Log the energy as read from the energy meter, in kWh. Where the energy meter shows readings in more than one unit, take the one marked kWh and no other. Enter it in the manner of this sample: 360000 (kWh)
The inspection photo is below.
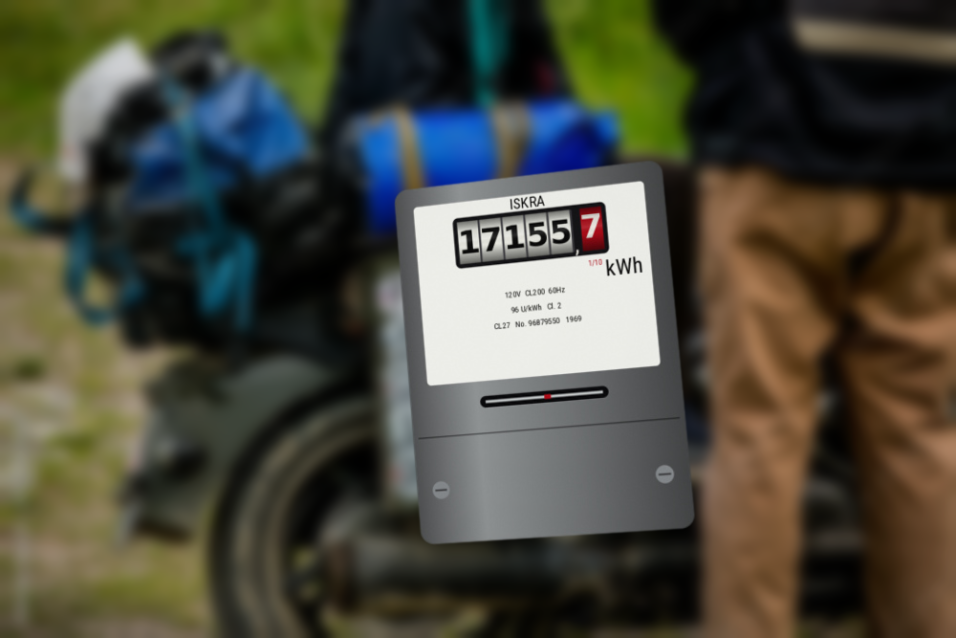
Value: 17155.7 (kWh)
